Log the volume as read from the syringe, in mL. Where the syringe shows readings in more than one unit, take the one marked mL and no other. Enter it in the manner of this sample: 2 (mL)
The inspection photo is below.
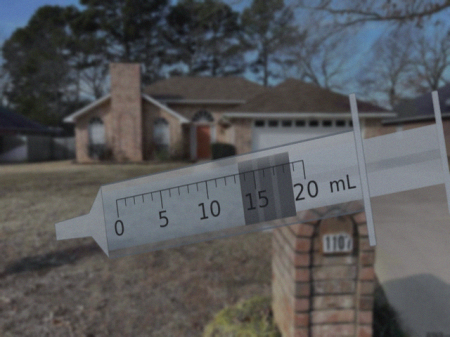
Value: 13.5 (mL)
